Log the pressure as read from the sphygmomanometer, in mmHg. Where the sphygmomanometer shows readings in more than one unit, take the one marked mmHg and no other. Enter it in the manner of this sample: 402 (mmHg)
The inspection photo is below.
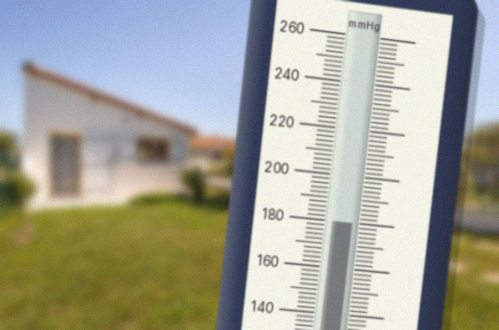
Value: 180 (mmHg)
